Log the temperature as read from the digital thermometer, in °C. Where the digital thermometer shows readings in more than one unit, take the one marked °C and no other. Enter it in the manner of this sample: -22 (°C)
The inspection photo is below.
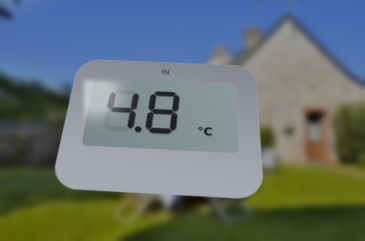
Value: 4.8 (°C)
